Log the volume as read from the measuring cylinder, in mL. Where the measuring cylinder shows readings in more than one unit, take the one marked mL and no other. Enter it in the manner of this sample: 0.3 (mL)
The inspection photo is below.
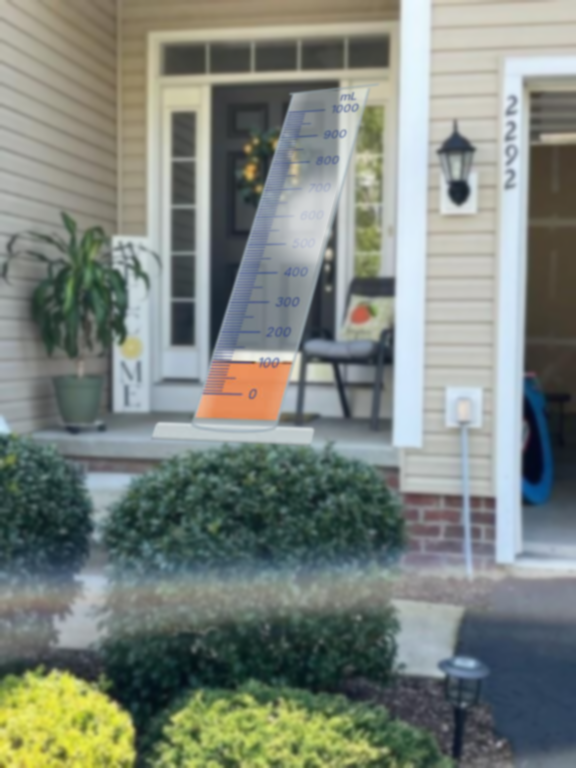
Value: 100 (mL)
